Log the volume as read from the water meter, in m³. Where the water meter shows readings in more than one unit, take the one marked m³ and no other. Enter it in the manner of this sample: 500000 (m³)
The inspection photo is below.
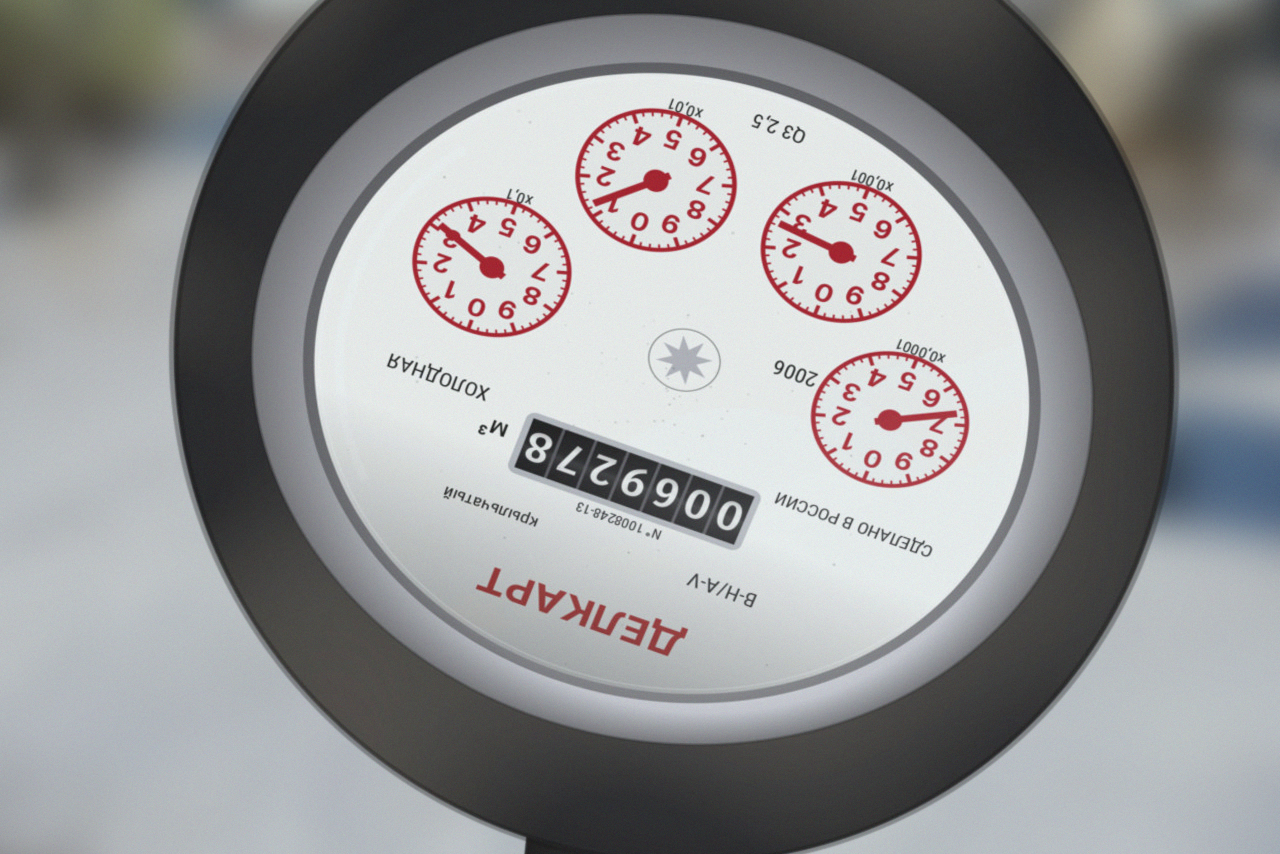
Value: 69278.3126 (m³)
